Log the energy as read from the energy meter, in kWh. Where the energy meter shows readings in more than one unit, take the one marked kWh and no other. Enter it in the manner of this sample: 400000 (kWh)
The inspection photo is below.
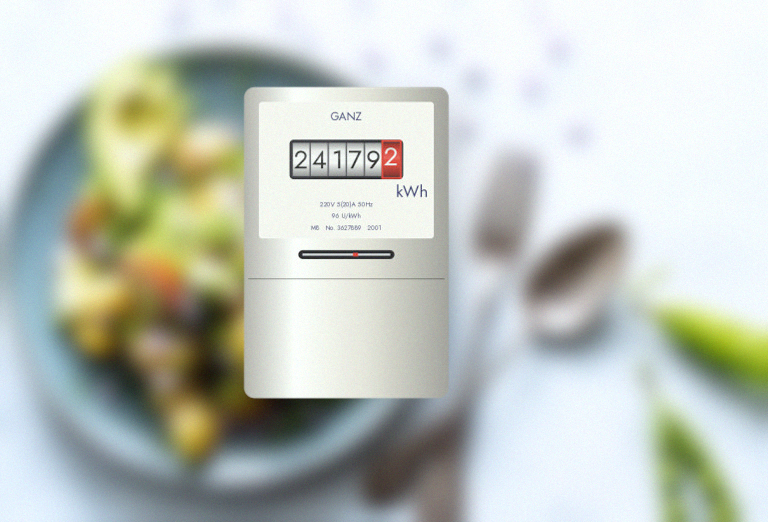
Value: 24179.2 (kWh)
